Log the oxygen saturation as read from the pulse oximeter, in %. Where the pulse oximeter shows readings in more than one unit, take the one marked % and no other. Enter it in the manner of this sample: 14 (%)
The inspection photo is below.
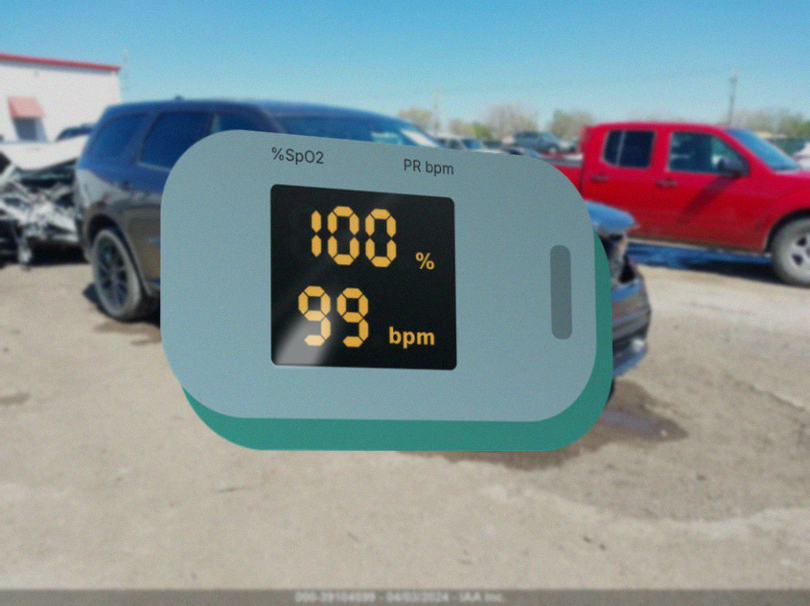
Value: 100 (%)
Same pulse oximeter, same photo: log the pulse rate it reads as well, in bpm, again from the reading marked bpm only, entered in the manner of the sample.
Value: 99 (bpm)
